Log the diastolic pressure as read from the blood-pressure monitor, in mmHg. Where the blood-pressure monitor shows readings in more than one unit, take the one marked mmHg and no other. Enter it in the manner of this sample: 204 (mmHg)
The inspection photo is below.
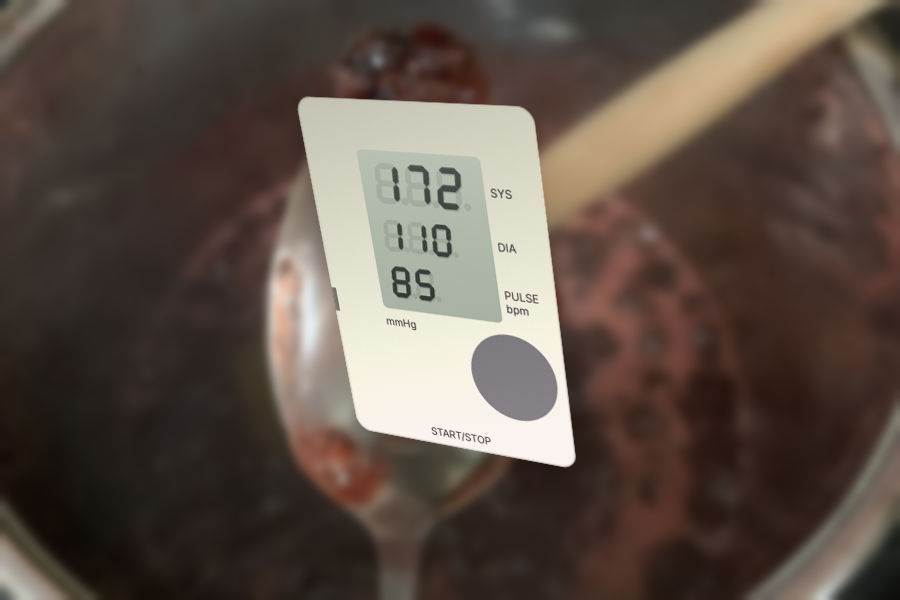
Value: 110 (mmHg)
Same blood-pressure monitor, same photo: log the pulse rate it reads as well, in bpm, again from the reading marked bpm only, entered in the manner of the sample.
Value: 85 (bpm)
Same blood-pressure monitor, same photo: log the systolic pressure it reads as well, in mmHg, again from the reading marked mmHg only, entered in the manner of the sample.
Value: 172 (mmHg)
